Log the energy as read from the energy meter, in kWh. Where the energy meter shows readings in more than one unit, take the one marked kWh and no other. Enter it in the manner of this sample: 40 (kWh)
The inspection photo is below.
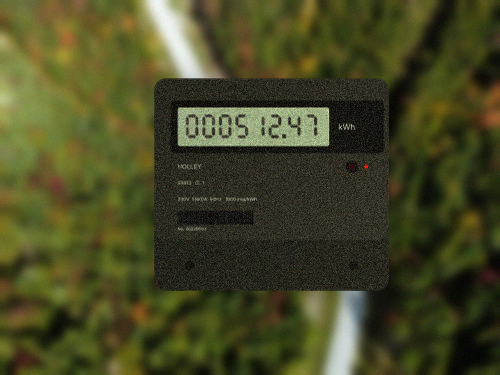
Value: 512.47 (kWh)
